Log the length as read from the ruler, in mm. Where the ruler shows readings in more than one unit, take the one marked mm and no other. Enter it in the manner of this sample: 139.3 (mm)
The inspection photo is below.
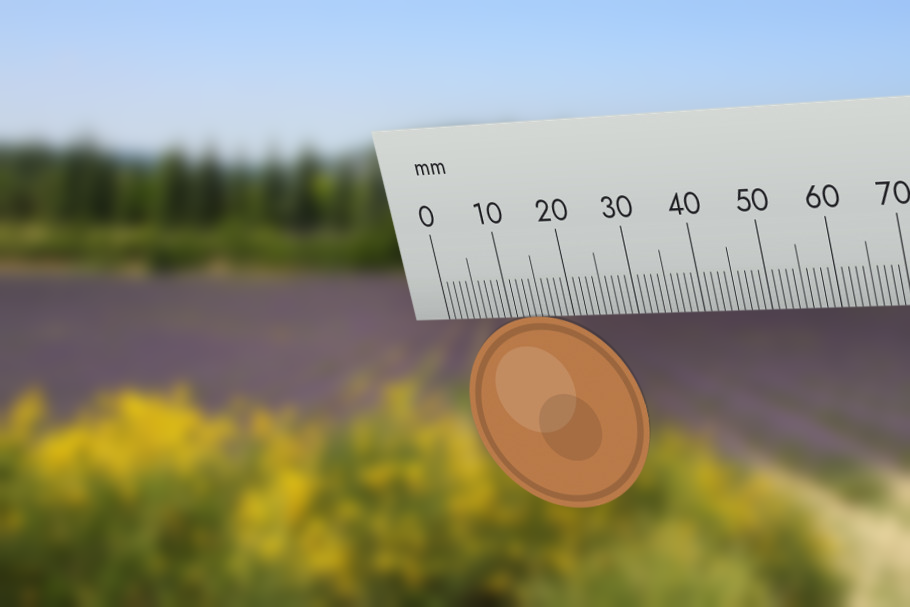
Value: 28 (mm)
